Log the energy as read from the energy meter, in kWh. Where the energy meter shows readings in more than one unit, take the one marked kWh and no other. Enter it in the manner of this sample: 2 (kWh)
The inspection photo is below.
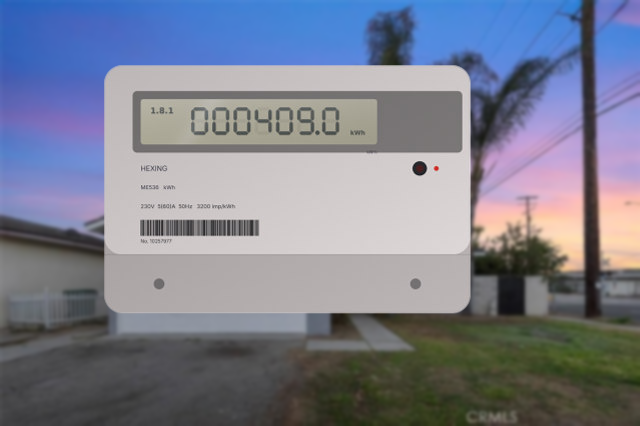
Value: 409.0 (kWh)
